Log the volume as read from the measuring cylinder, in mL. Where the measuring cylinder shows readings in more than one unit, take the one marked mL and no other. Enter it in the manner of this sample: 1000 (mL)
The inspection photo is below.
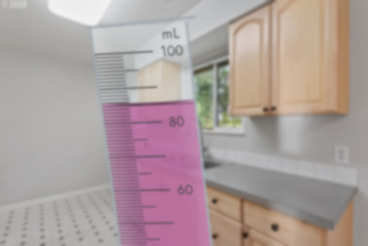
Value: 85 (mL)
